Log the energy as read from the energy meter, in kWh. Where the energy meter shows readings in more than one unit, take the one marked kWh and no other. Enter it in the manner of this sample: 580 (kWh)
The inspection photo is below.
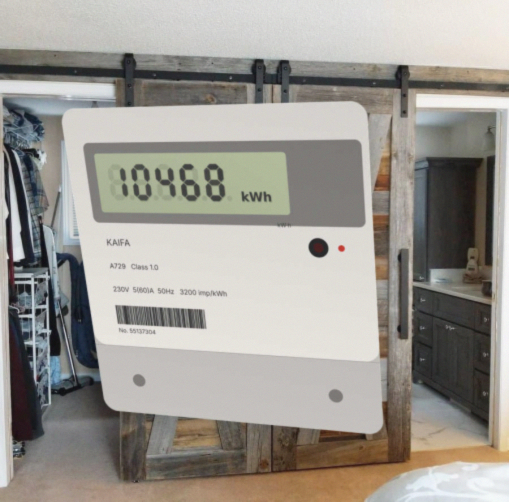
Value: 10468 (kWh)
